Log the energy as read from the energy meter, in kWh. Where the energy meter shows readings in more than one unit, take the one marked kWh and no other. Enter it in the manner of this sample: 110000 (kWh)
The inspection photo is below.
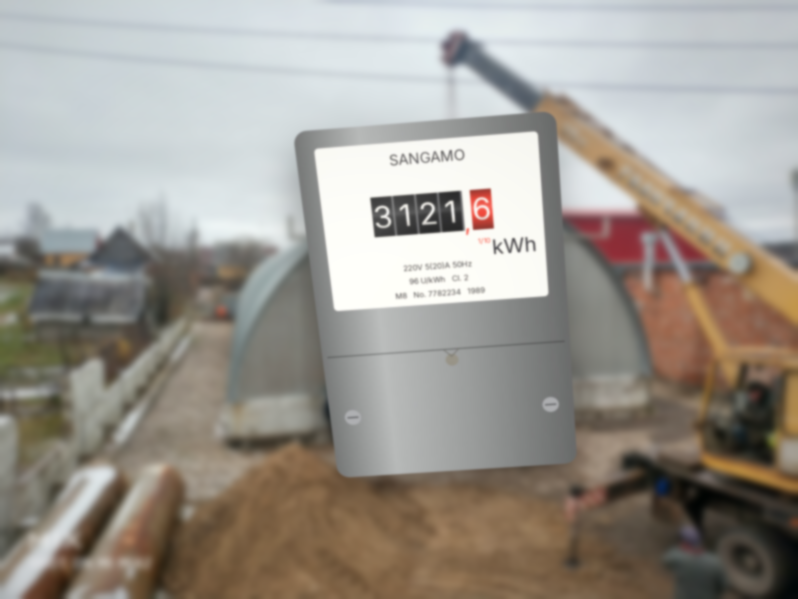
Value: 3121.6 (kWh)
